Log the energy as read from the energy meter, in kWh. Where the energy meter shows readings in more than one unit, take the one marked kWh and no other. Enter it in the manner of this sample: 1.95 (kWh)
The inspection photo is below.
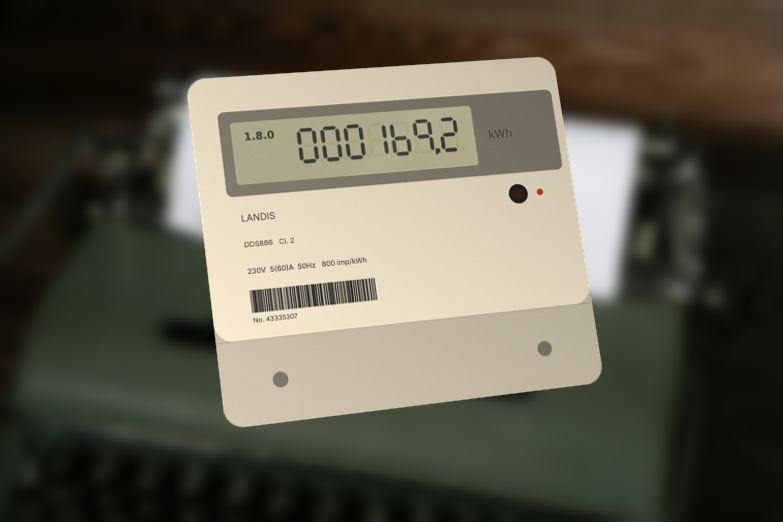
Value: 169.2 (kWh)
